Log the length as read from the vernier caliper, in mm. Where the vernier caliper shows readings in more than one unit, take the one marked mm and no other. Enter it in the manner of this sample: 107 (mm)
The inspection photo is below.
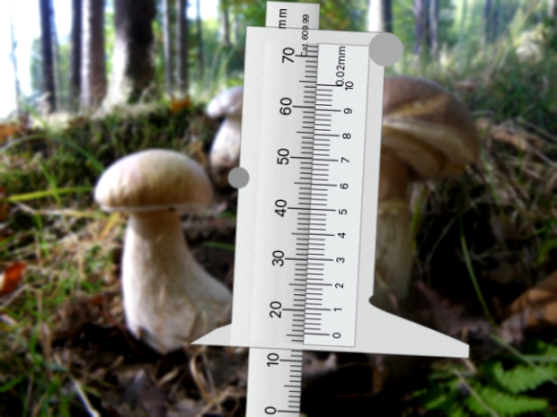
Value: 15.5 (mm)
